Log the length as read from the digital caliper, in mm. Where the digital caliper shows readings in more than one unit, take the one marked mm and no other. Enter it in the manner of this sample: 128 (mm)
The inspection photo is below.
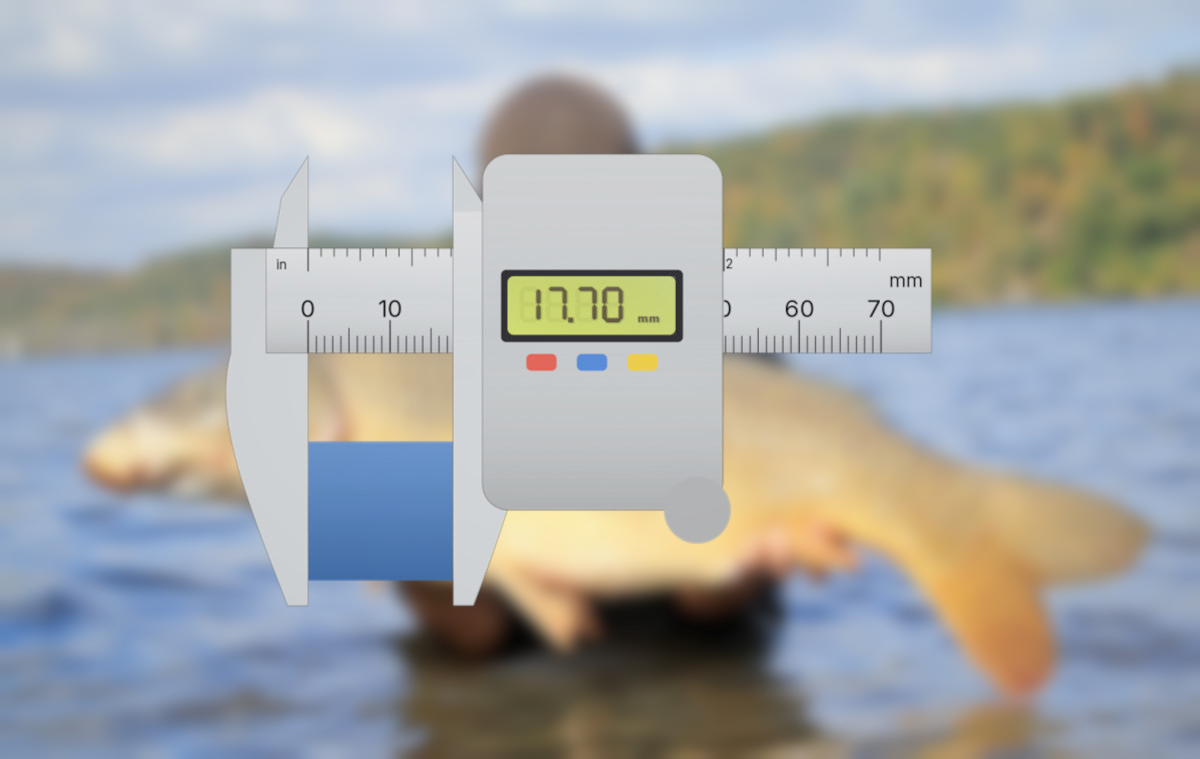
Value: 17.70 (mm)
